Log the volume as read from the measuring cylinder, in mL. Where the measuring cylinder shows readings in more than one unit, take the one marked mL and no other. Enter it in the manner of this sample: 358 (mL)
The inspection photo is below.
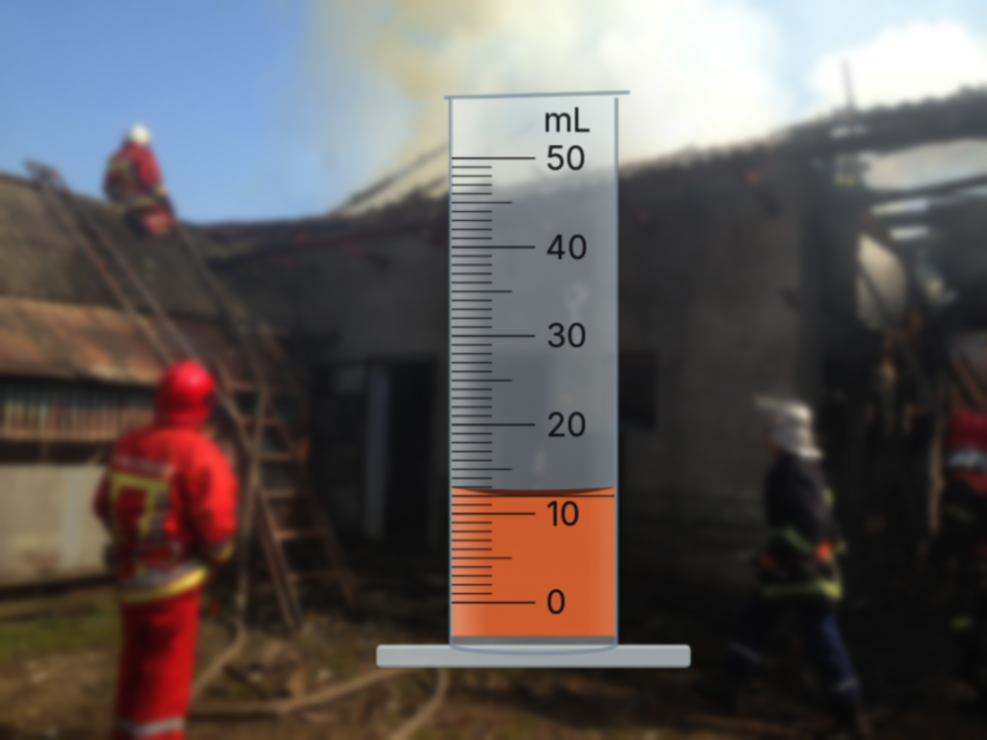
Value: 12 (mL)
